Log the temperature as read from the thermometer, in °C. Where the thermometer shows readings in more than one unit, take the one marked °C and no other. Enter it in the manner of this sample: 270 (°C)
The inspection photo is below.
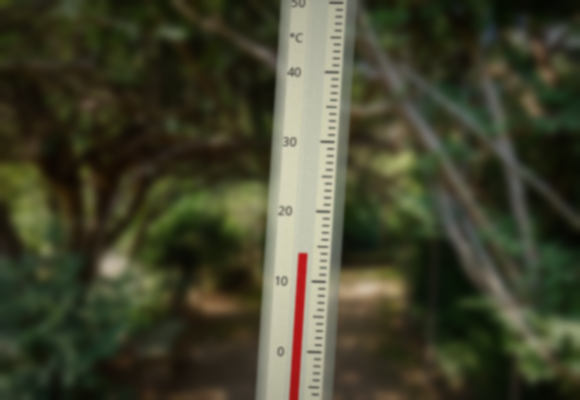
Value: 14 (°C)
